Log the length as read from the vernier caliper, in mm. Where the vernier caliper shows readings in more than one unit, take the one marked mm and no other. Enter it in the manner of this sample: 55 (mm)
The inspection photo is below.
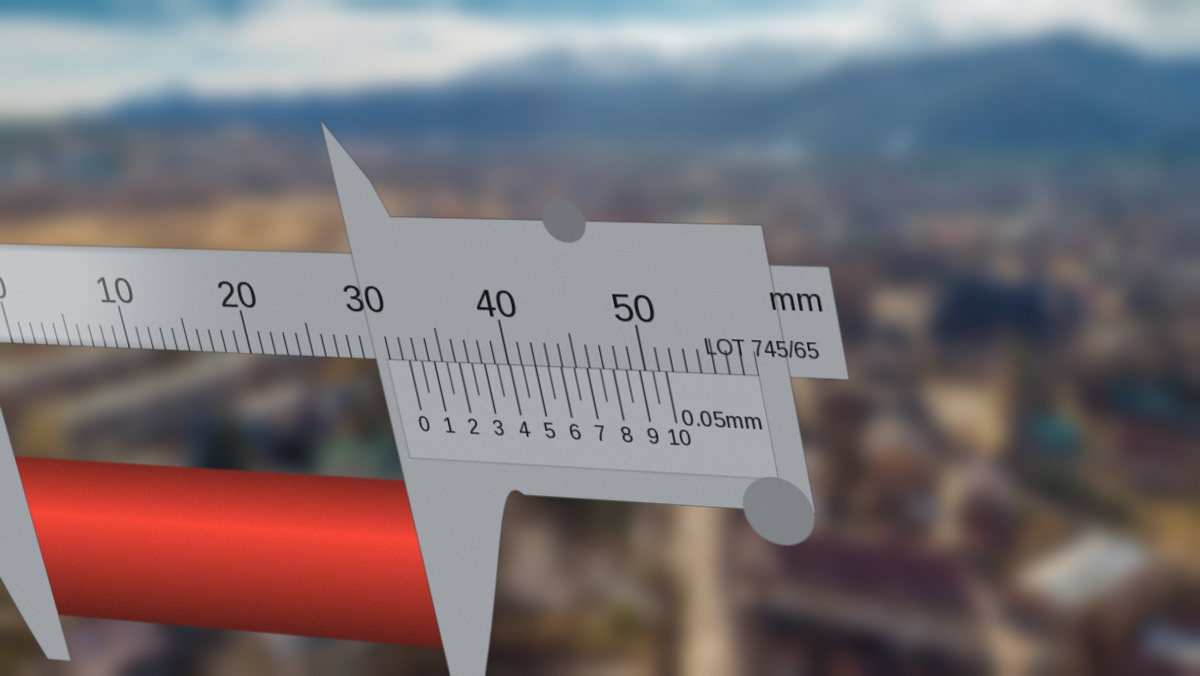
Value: 32.5 (mm)
